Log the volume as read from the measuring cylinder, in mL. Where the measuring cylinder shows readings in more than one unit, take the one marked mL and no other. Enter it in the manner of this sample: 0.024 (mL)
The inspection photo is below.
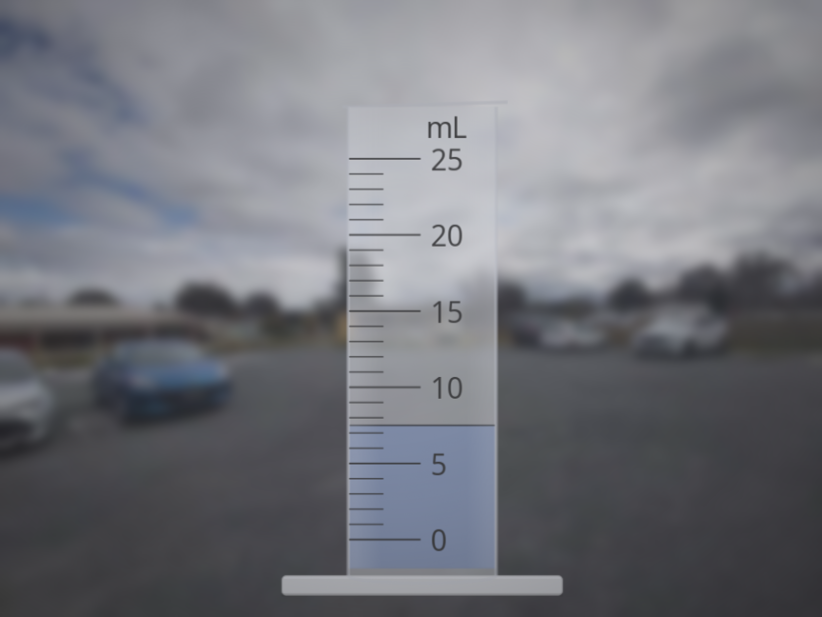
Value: 7.5 (mL)
